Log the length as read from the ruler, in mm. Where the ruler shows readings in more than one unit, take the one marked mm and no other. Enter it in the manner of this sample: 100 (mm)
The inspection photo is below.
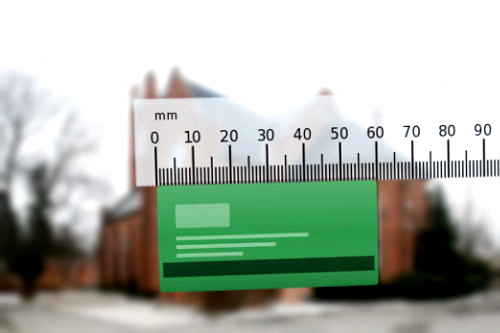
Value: 60 (mm)
